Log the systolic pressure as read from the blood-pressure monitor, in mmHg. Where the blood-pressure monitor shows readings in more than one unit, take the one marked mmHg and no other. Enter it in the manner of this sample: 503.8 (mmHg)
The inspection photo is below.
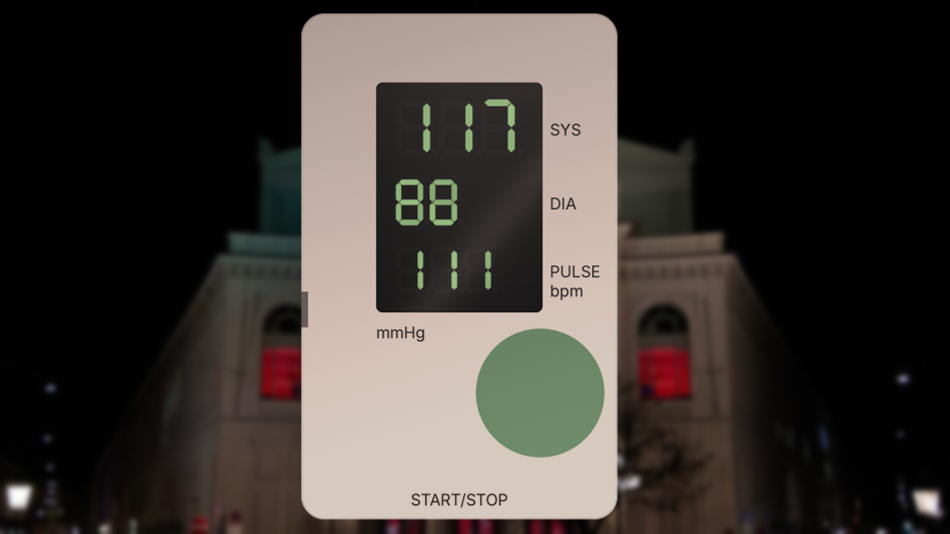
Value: 117 (mmHg)
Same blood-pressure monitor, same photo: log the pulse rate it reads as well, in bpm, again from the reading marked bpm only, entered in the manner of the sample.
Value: 111 (bpm)
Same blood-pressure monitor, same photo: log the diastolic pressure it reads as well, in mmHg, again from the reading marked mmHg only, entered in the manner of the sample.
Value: 88 (mmHg)
